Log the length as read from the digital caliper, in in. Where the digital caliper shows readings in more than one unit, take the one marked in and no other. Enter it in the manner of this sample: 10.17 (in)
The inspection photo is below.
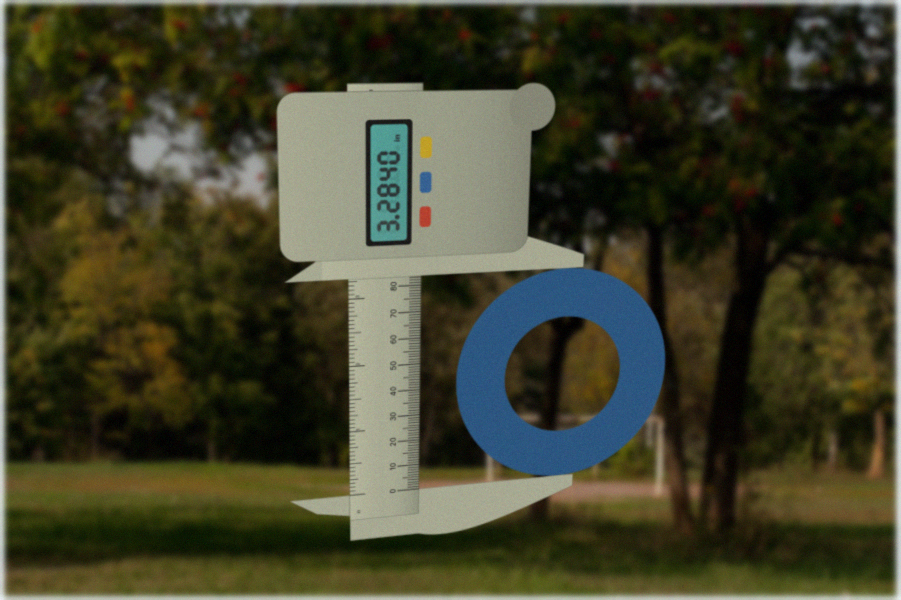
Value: 3.2840 (in)
